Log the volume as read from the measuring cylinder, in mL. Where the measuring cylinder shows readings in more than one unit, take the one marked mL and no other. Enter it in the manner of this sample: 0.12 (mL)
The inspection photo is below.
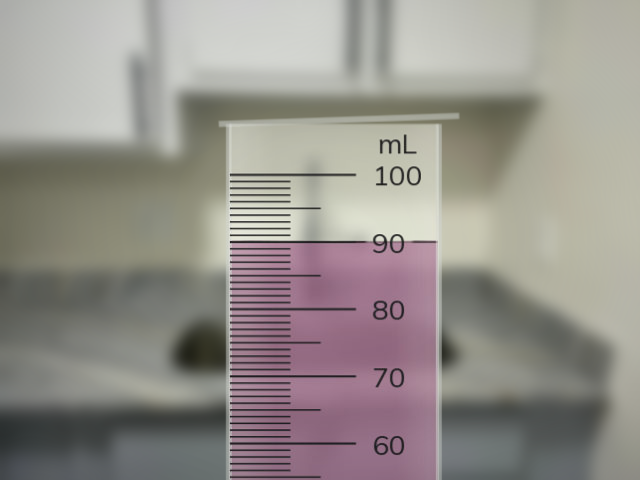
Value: 90 (mL)
